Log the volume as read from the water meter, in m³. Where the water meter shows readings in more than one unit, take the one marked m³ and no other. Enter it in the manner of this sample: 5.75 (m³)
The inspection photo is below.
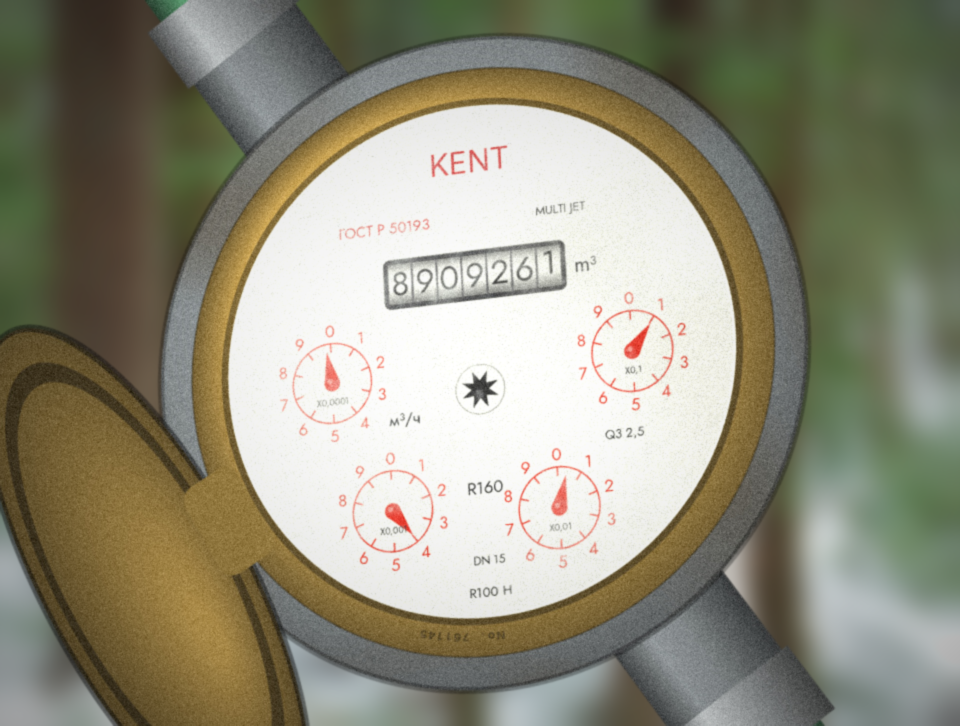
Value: 8909261.1039 (m³)
